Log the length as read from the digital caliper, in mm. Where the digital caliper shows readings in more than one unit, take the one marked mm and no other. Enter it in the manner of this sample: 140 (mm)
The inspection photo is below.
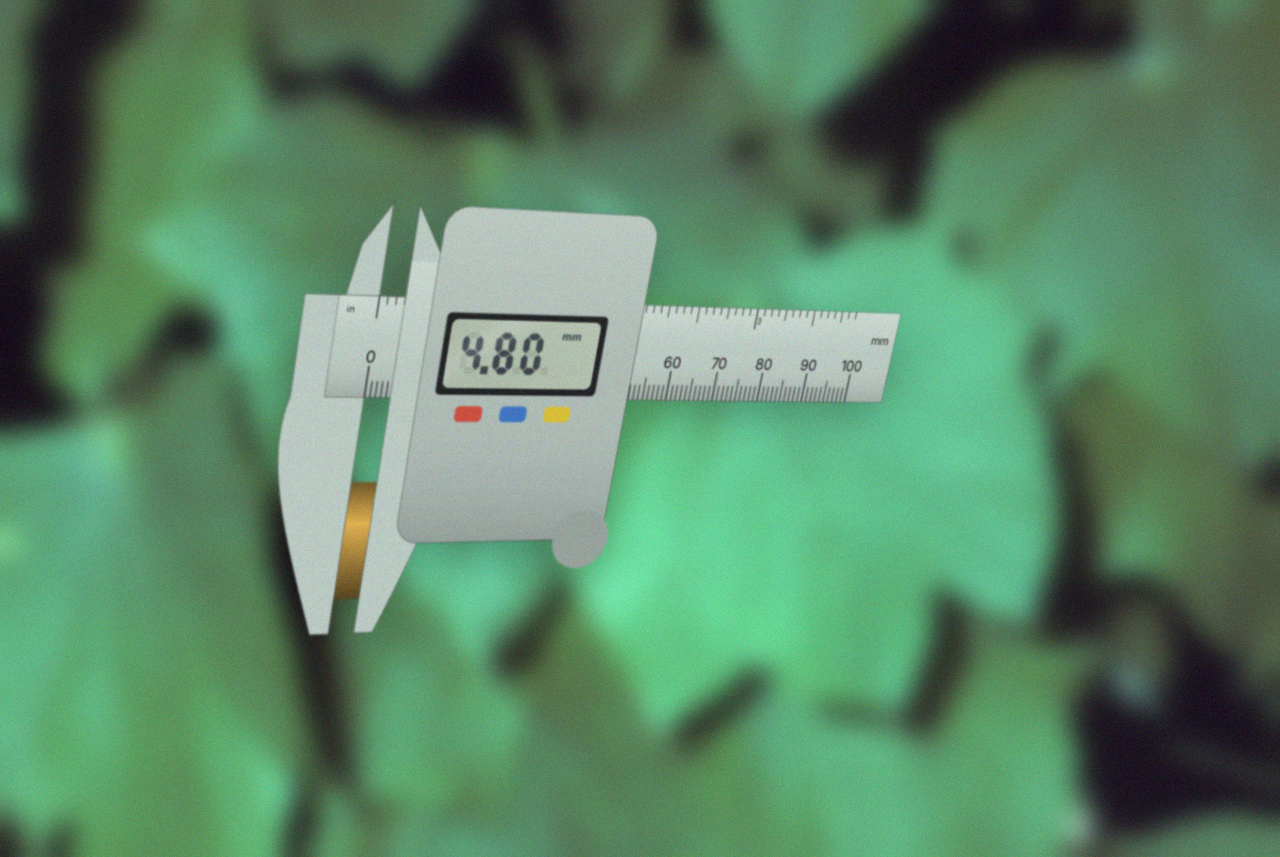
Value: 4.80 (mm)
